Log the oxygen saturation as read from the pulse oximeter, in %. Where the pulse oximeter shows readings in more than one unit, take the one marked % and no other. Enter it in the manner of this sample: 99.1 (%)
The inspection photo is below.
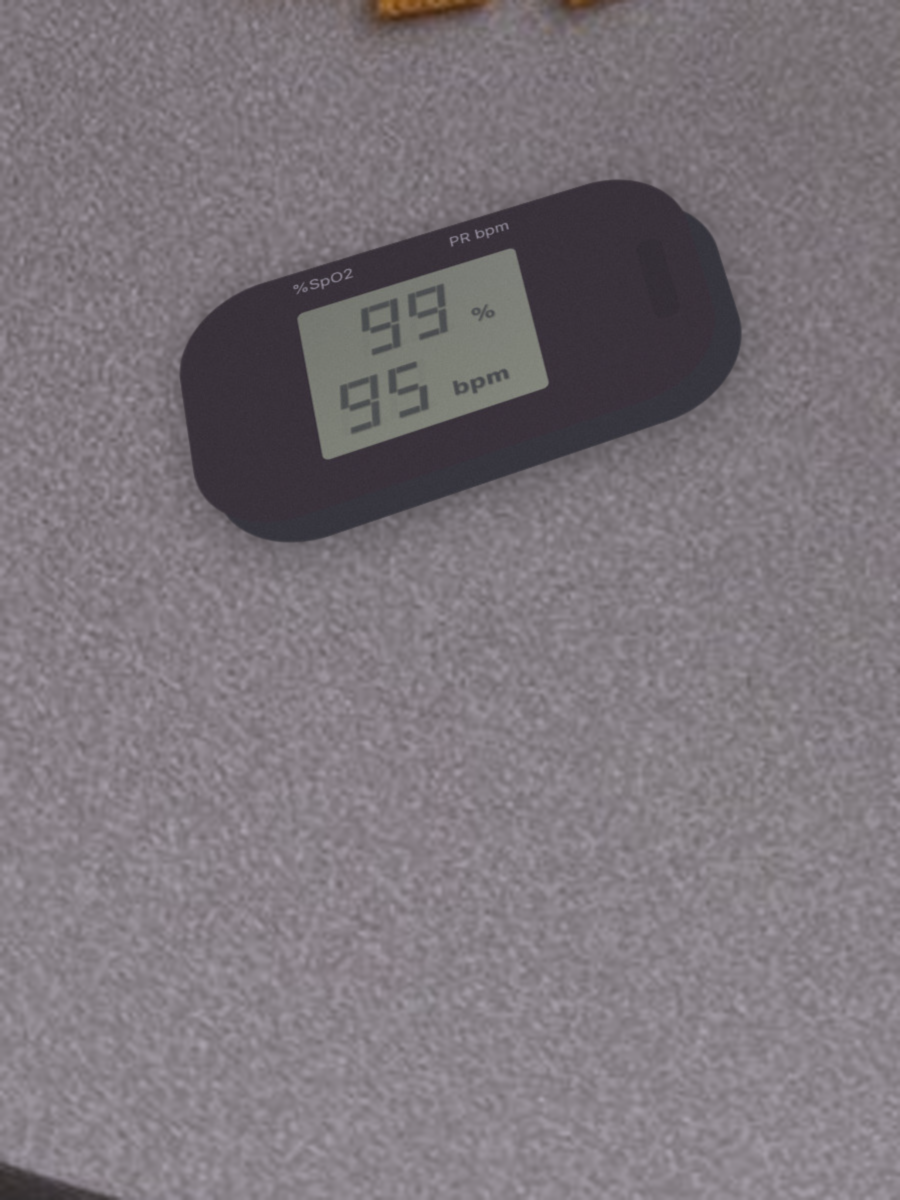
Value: 99 (%)
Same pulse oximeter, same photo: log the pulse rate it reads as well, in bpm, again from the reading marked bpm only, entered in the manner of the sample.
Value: 95 (bpm)
